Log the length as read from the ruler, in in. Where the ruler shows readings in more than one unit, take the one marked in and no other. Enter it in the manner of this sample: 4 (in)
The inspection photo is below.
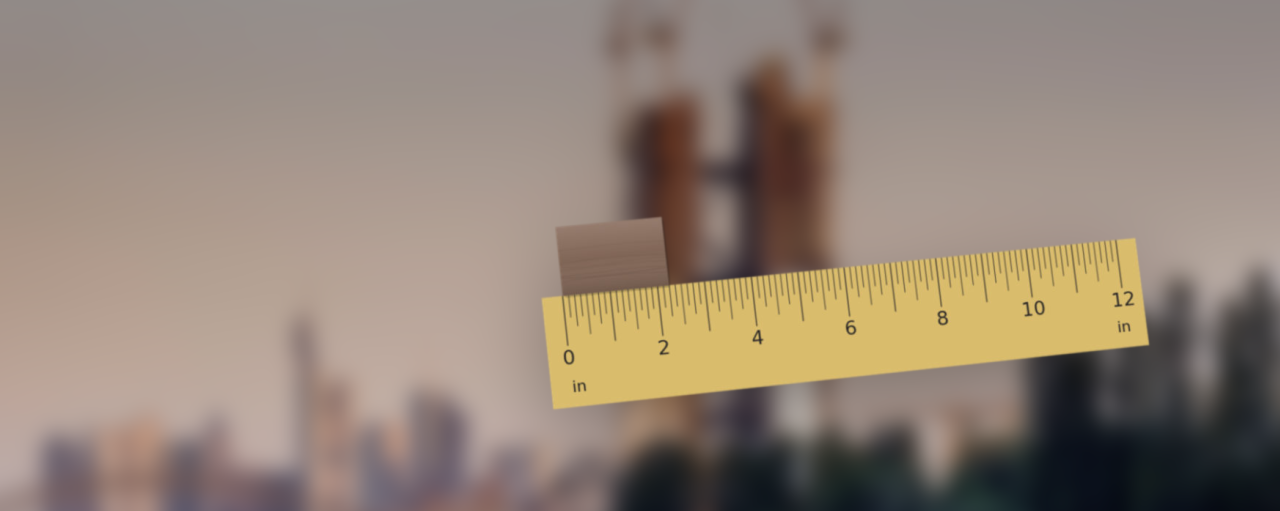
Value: 2.25 (in)
